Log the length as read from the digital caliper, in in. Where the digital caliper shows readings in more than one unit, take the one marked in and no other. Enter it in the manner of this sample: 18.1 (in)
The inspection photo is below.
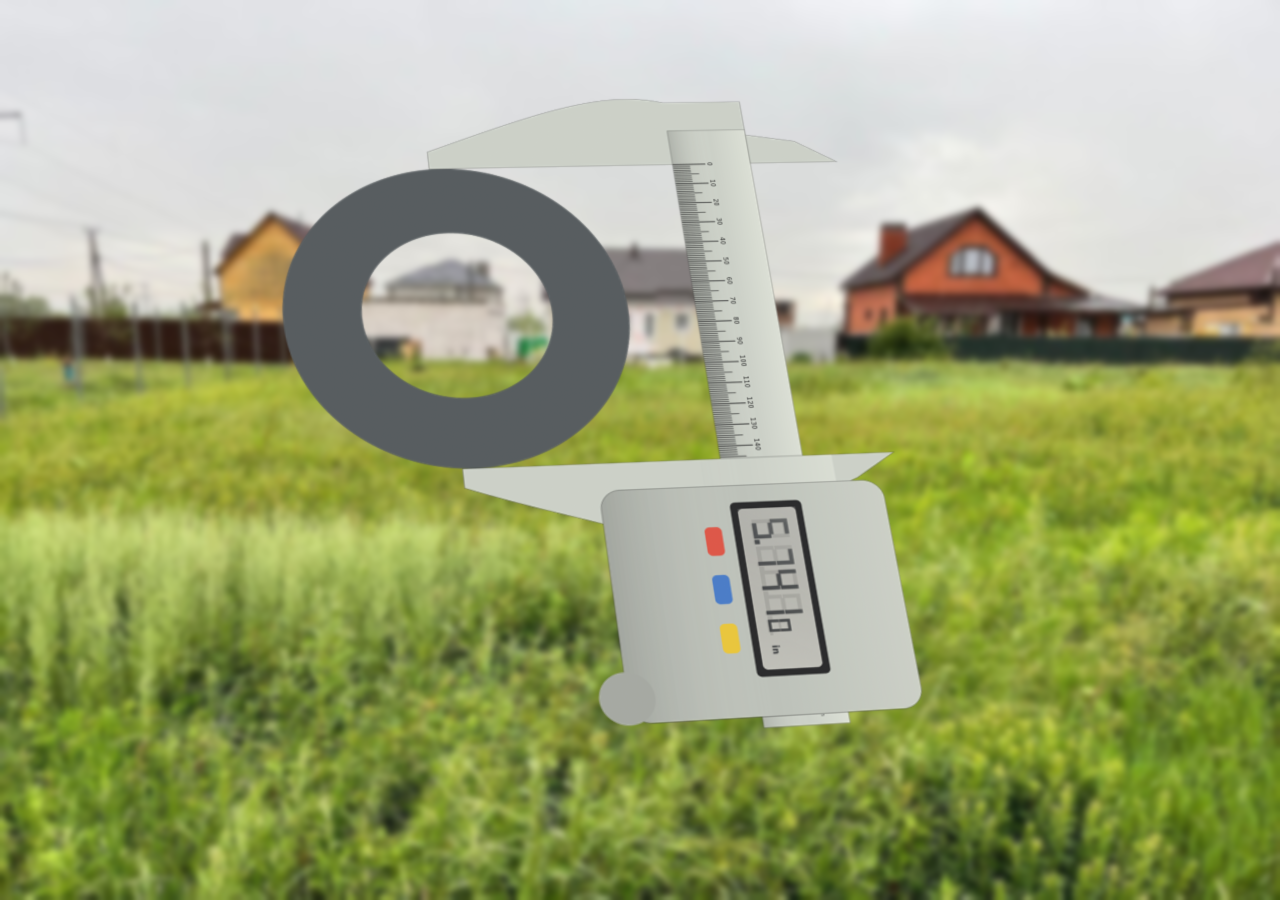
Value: 5.7410 (in)
